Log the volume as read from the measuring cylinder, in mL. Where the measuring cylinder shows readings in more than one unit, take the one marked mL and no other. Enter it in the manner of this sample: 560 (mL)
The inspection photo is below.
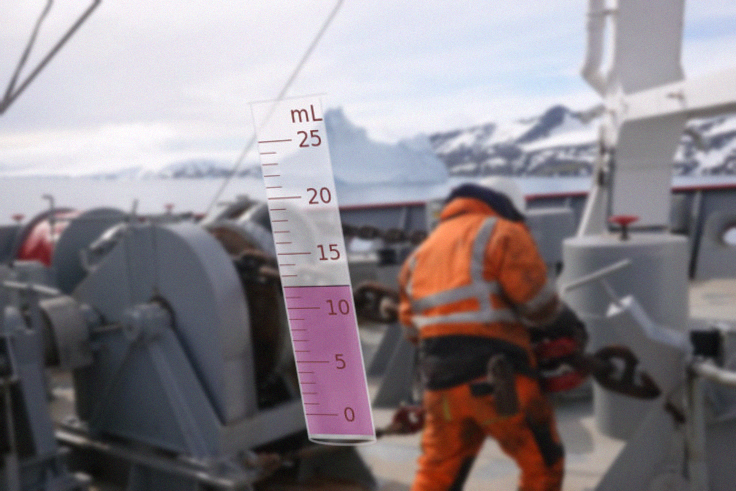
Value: 12 (mL)
